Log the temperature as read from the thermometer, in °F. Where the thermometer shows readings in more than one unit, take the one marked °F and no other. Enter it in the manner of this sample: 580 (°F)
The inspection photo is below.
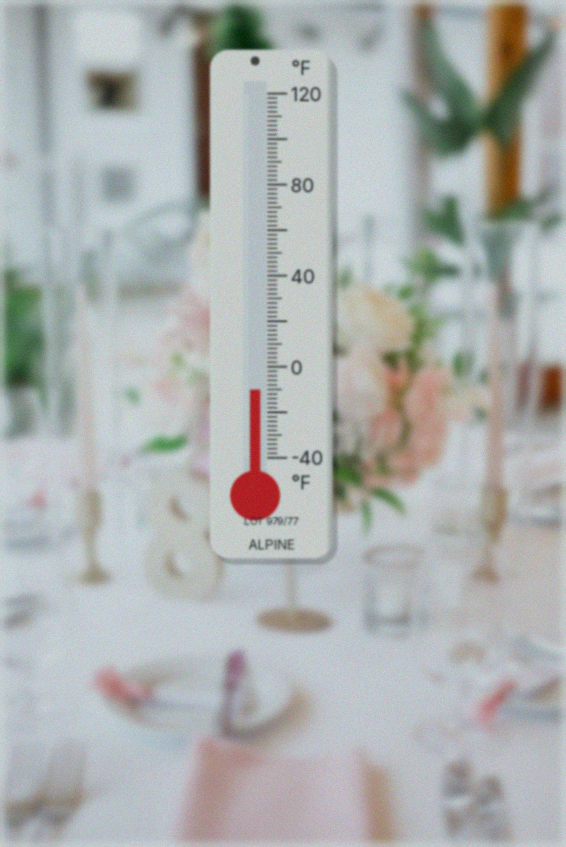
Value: -10 (°F)
